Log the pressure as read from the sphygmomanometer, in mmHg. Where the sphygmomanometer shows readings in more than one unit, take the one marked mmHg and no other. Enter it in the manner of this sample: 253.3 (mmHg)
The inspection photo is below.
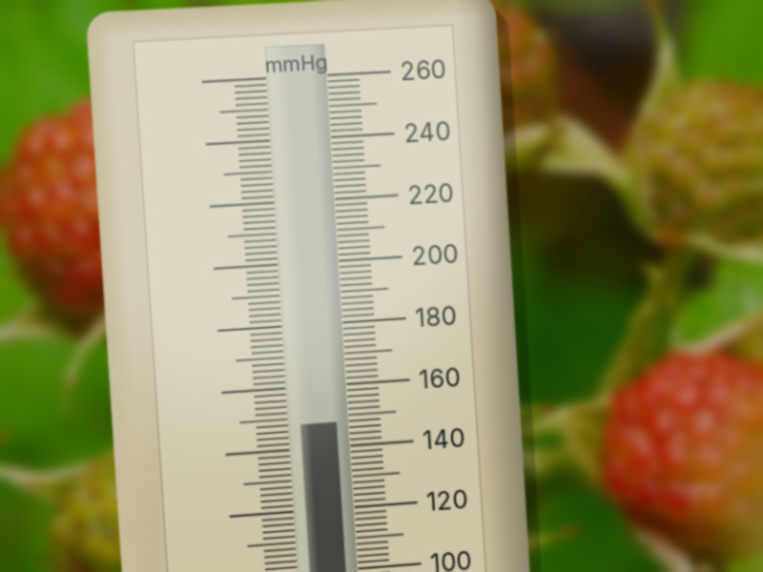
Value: 148 (mmHg)
